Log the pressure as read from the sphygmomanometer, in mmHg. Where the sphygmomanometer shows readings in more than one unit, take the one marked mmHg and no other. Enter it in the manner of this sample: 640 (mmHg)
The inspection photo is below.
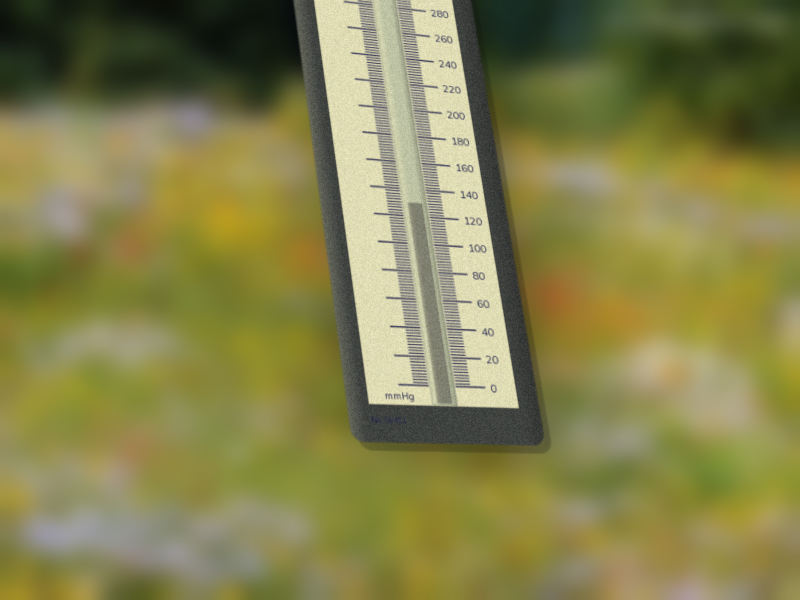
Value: 130 (mmHg)
